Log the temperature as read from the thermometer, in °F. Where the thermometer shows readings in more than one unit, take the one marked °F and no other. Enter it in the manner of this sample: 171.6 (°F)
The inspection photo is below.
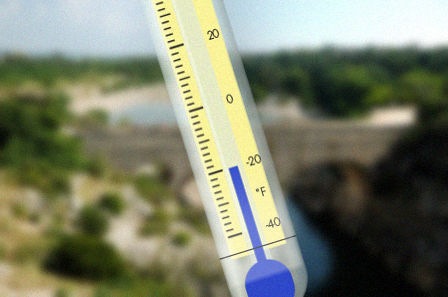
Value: -20 (°F)
